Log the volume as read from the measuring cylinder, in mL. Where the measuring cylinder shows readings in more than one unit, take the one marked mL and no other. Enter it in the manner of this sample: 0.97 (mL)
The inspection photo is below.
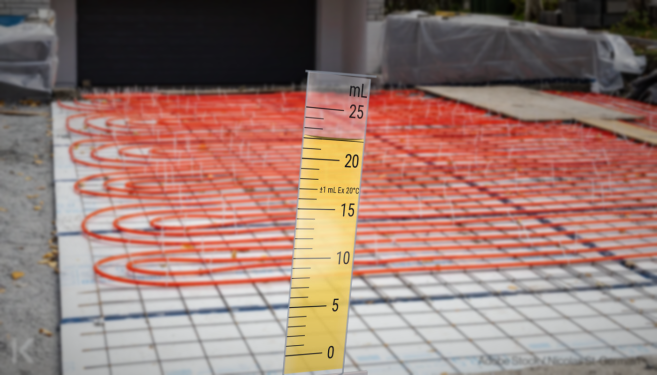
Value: 22 (mL)
